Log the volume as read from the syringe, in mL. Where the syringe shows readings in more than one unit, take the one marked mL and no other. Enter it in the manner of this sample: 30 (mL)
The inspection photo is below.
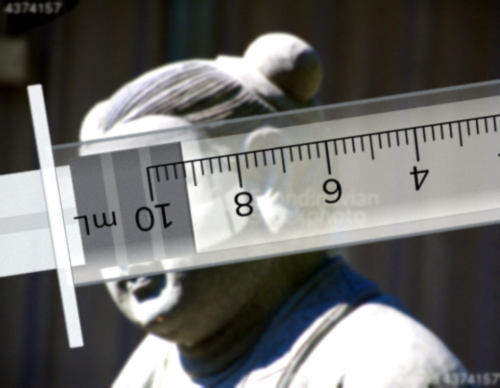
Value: 9.2 (mL)
